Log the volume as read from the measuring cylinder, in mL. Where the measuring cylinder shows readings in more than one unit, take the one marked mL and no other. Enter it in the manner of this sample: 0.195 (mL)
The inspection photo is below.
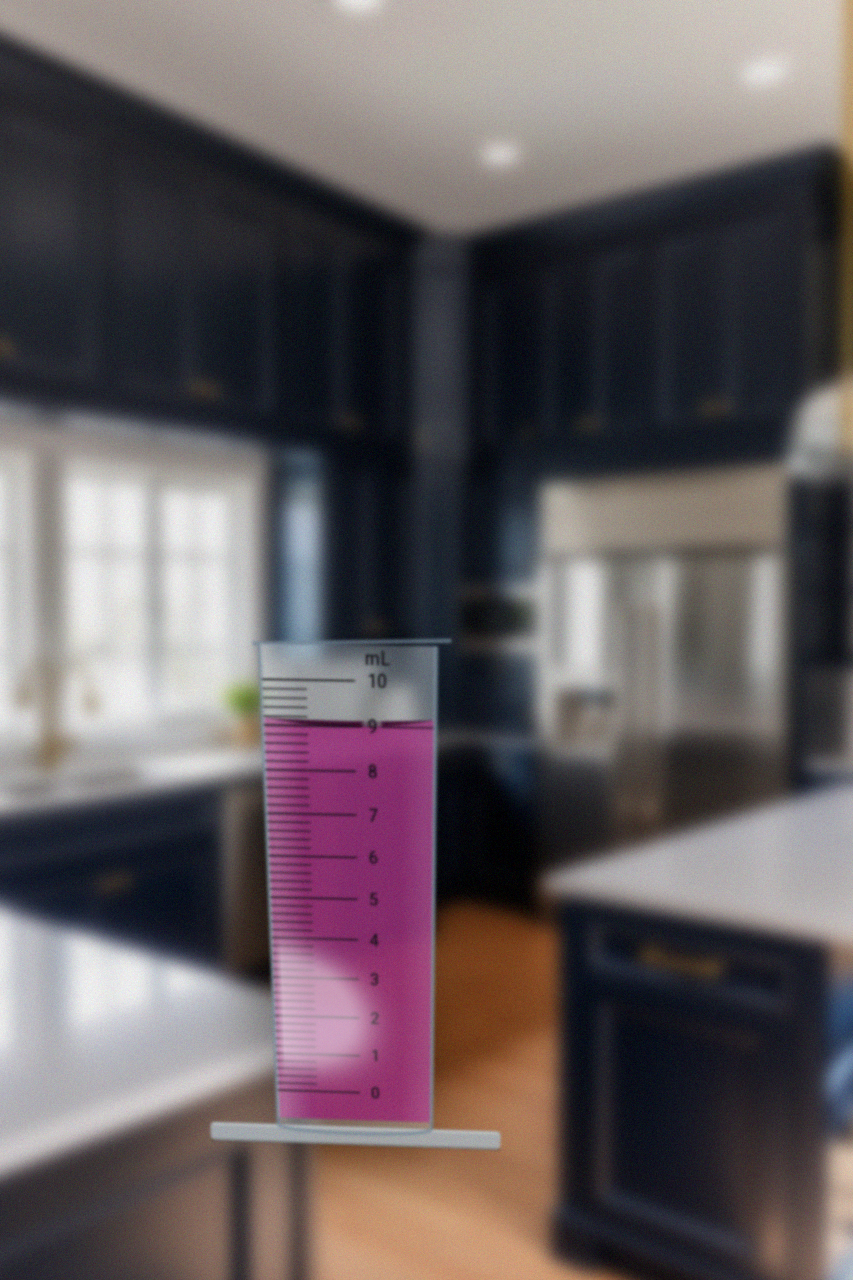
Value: 9 (mL)
